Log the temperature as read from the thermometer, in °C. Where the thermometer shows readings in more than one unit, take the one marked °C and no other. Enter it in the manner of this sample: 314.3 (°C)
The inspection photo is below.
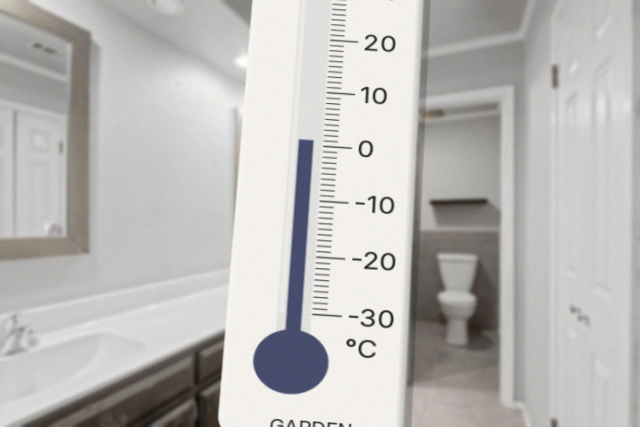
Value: 1 (°C)
